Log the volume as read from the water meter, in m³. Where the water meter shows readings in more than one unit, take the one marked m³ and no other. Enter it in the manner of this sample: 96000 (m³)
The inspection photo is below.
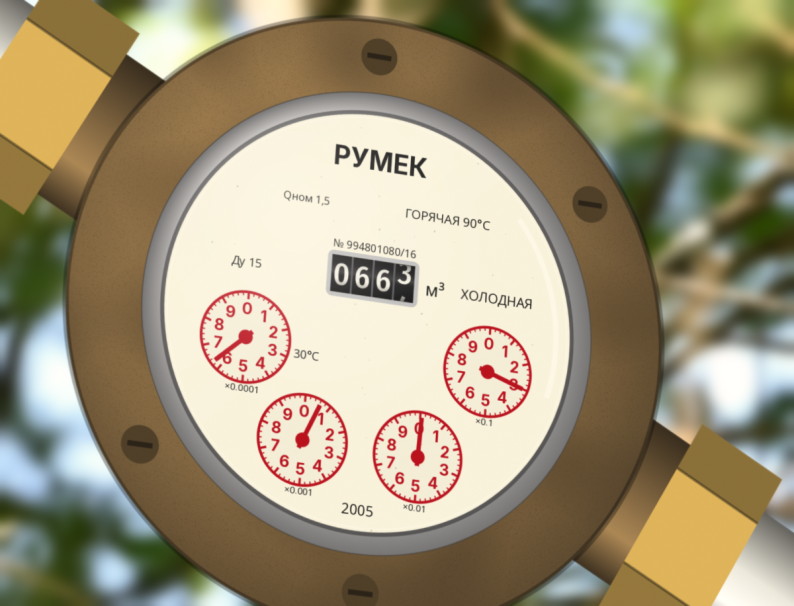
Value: 663.3006 (m³)
